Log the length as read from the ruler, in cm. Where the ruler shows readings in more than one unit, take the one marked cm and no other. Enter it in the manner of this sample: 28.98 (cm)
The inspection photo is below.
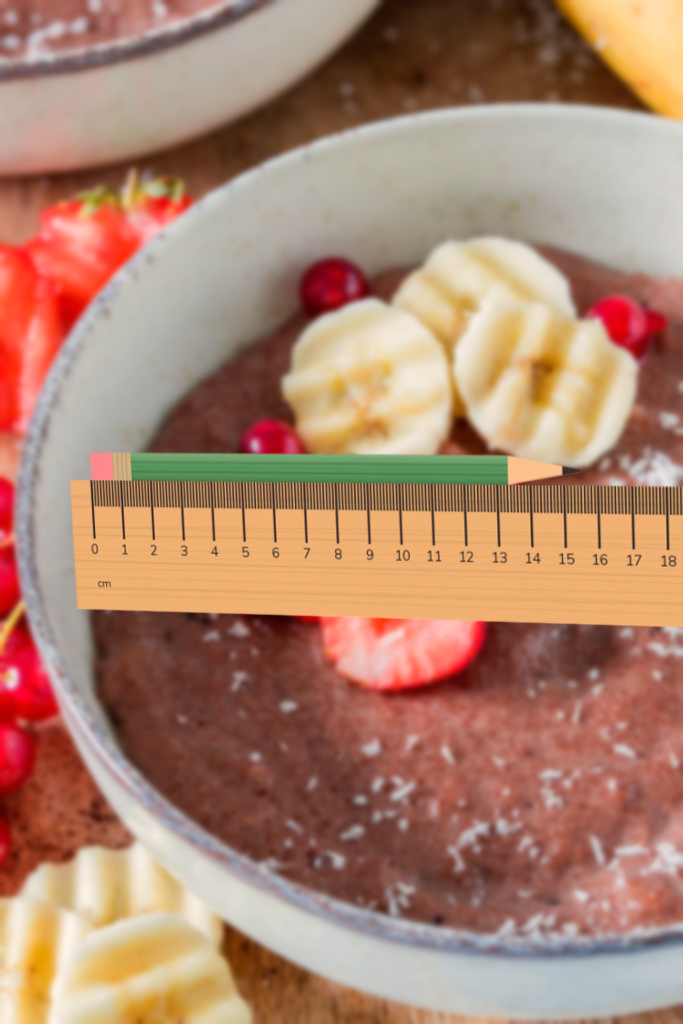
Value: 15.5 (cm)
